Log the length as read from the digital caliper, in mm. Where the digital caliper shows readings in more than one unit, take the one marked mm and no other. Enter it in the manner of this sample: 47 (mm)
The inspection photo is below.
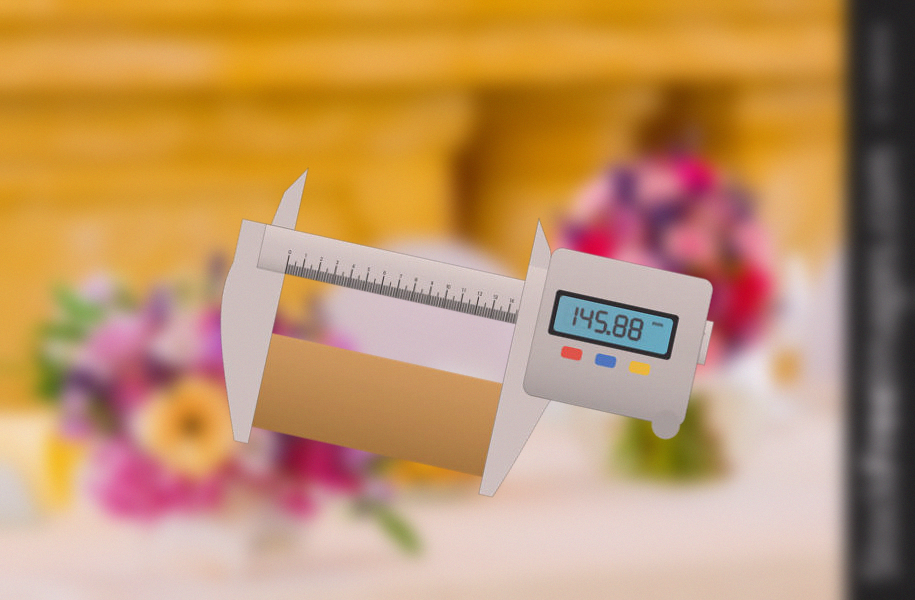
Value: 145.88 (mm)
